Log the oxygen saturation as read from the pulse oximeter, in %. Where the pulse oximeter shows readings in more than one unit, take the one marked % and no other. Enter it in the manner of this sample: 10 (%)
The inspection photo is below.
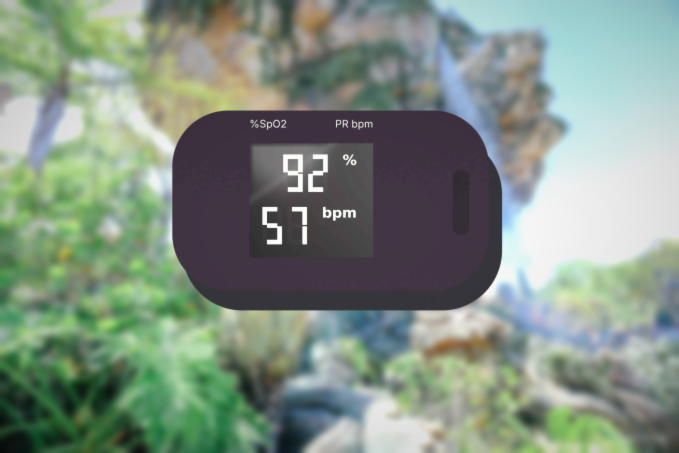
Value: 92 (%)
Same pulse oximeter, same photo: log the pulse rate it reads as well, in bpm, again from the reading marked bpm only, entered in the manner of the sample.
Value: 57 (bpm)
